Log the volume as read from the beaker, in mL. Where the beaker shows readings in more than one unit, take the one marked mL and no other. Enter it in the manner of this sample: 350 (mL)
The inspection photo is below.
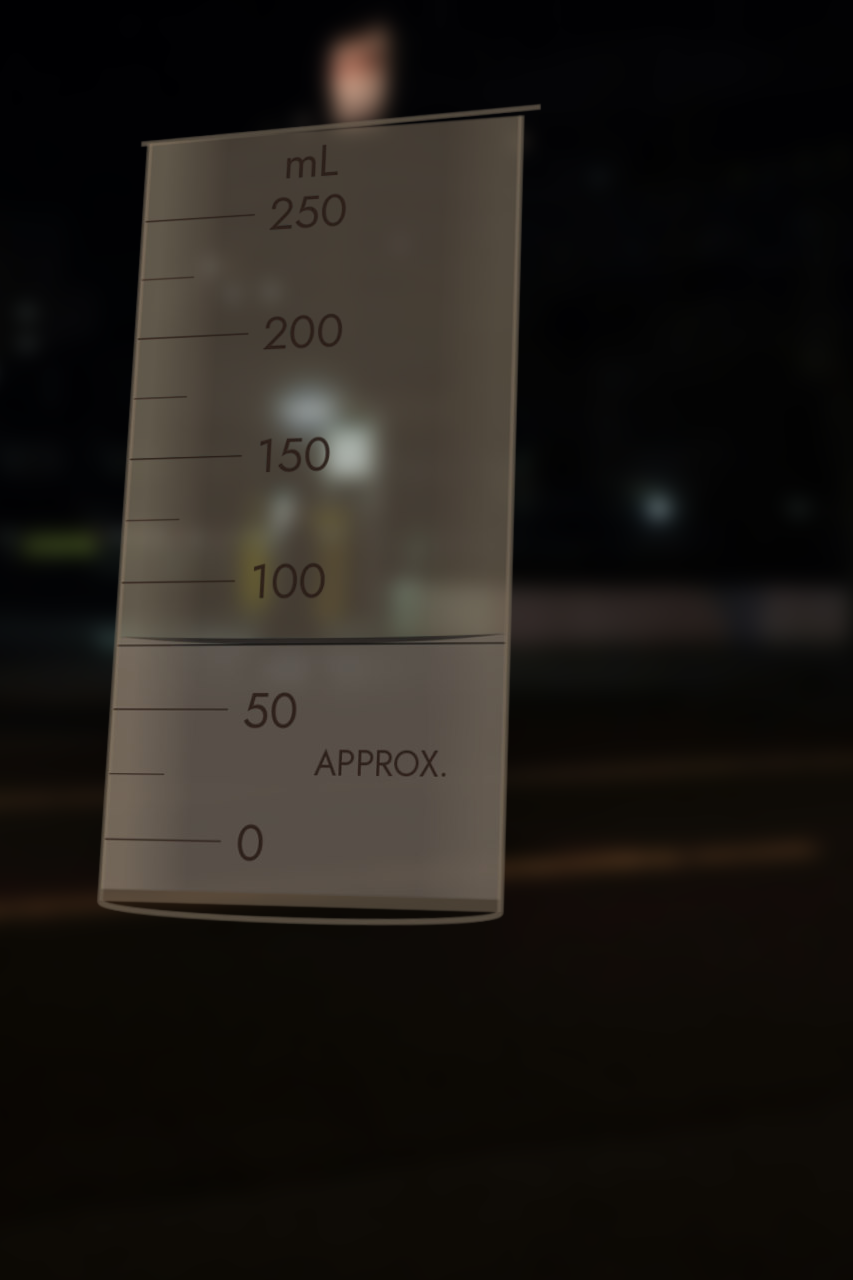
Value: 75 (mL)
